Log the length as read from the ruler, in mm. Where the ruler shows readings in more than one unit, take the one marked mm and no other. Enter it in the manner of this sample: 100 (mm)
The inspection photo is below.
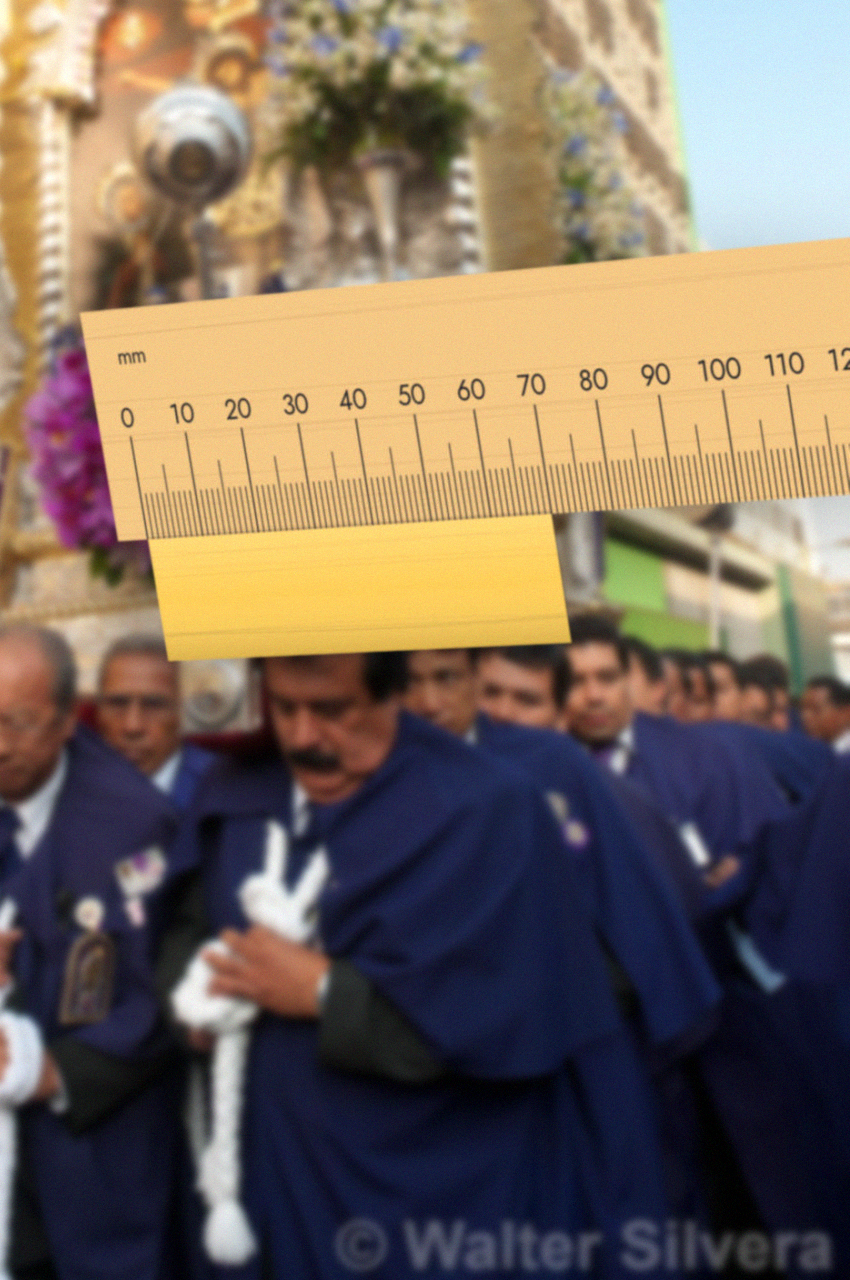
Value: 70 (mm)
